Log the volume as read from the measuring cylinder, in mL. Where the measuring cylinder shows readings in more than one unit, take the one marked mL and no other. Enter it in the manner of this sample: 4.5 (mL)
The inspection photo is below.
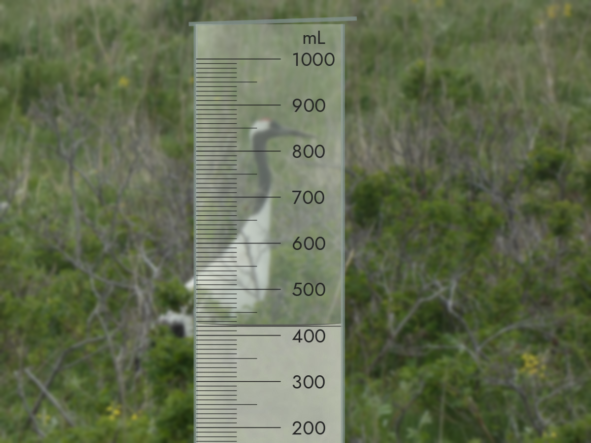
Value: 420 (mL)
